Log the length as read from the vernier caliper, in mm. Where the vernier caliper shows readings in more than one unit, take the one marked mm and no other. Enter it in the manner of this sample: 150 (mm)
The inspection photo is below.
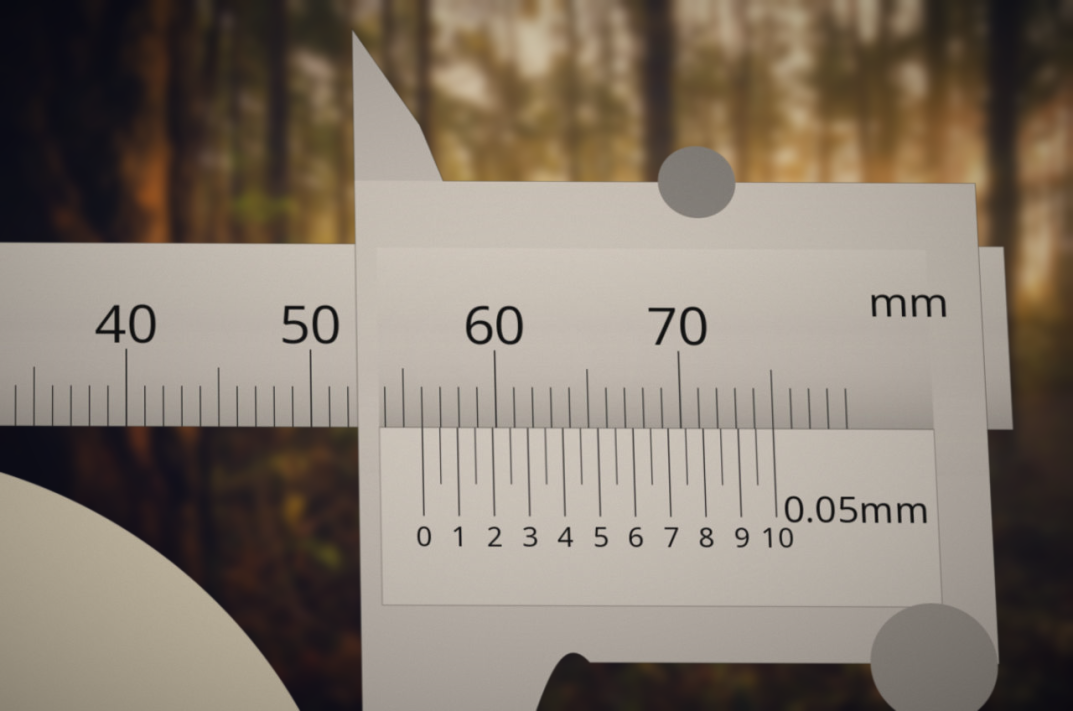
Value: 56.0 (mm)
